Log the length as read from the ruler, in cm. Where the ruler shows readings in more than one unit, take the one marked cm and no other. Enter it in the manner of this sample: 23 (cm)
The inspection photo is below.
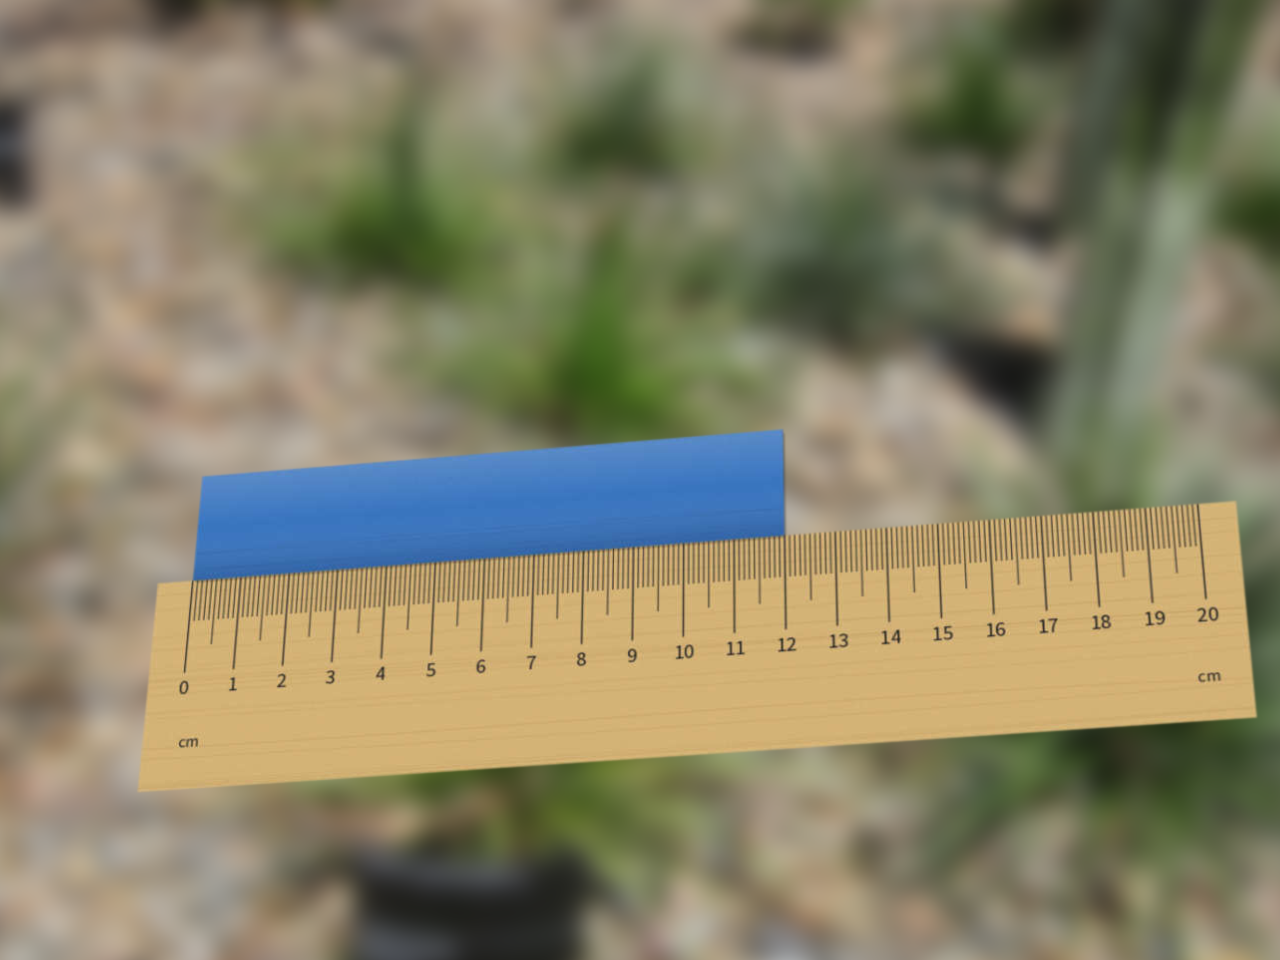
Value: 12 (cm)
